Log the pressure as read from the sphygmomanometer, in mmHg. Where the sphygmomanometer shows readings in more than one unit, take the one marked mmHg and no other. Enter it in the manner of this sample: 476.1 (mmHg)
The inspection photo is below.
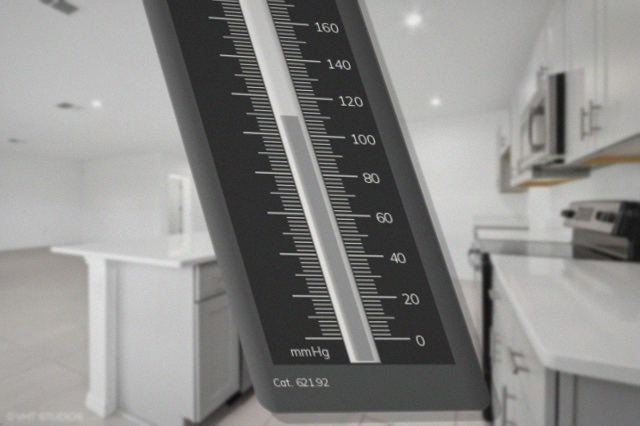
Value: 110 (mmHg)
